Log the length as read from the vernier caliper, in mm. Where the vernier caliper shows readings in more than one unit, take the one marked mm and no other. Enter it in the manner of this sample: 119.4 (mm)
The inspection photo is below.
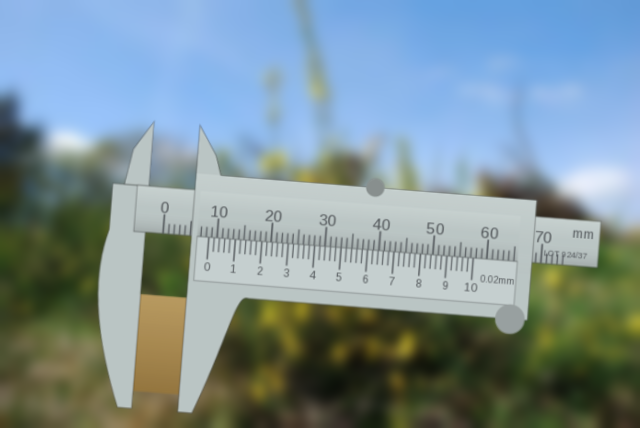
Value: 8.5 (mm)
